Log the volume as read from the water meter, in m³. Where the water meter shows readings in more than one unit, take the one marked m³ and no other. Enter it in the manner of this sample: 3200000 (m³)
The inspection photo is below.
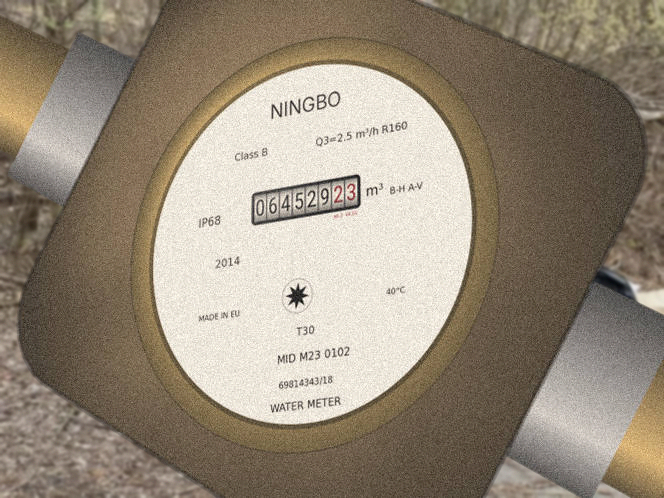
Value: 64529.23 (m³)
